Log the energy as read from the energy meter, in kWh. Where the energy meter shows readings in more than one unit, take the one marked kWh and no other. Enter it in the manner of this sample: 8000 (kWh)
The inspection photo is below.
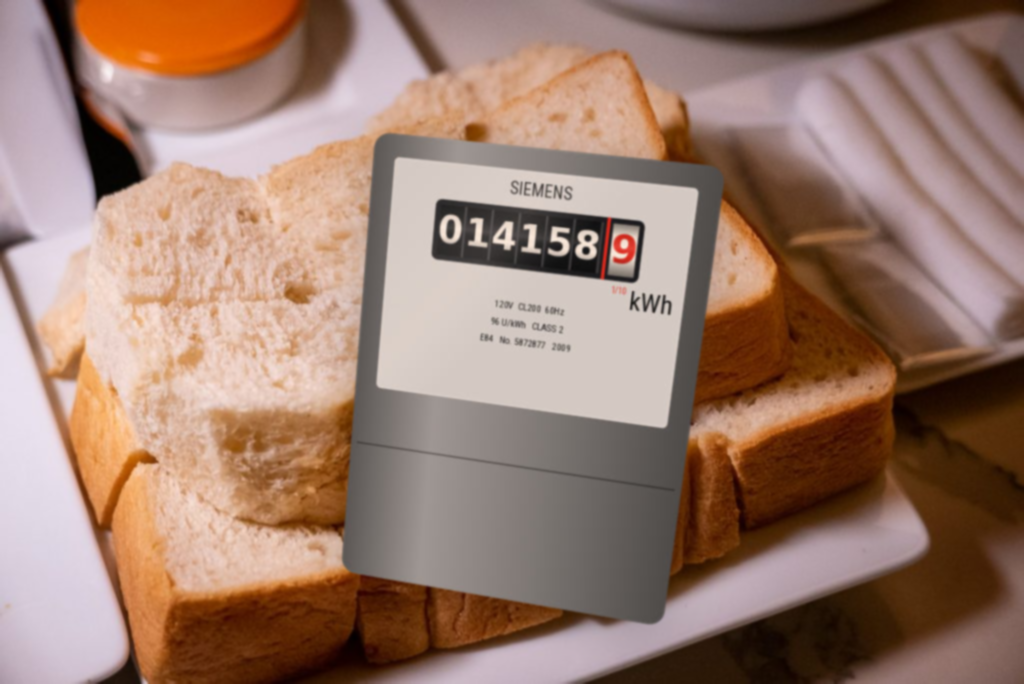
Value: 14158.9 (kWh)
